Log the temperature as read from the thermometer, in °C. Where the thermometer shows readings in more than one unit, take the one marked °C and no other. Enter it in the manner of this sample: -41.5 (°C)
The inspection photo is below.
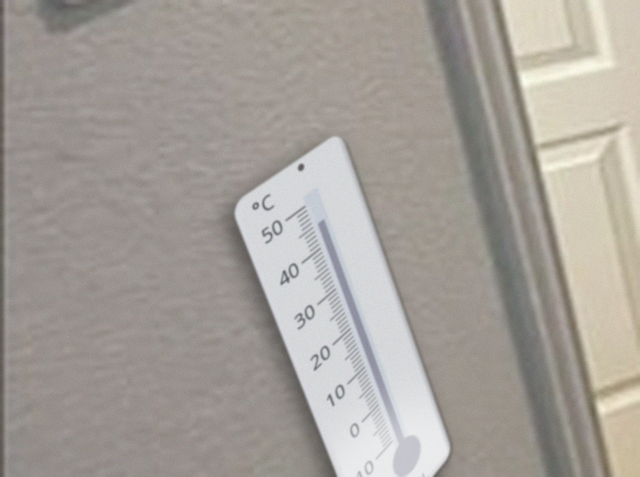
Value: 45 (°C)
